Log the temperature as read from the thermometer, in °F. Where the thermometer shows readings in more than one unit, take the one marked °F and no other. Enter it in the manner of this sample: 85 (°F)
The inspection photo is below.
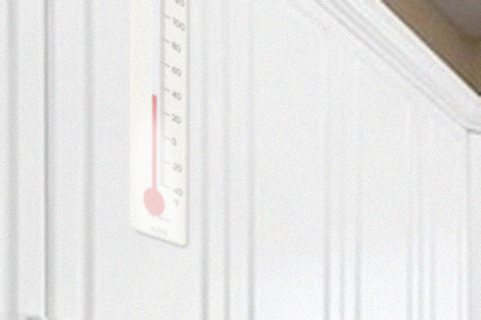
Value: 30 (°F)
